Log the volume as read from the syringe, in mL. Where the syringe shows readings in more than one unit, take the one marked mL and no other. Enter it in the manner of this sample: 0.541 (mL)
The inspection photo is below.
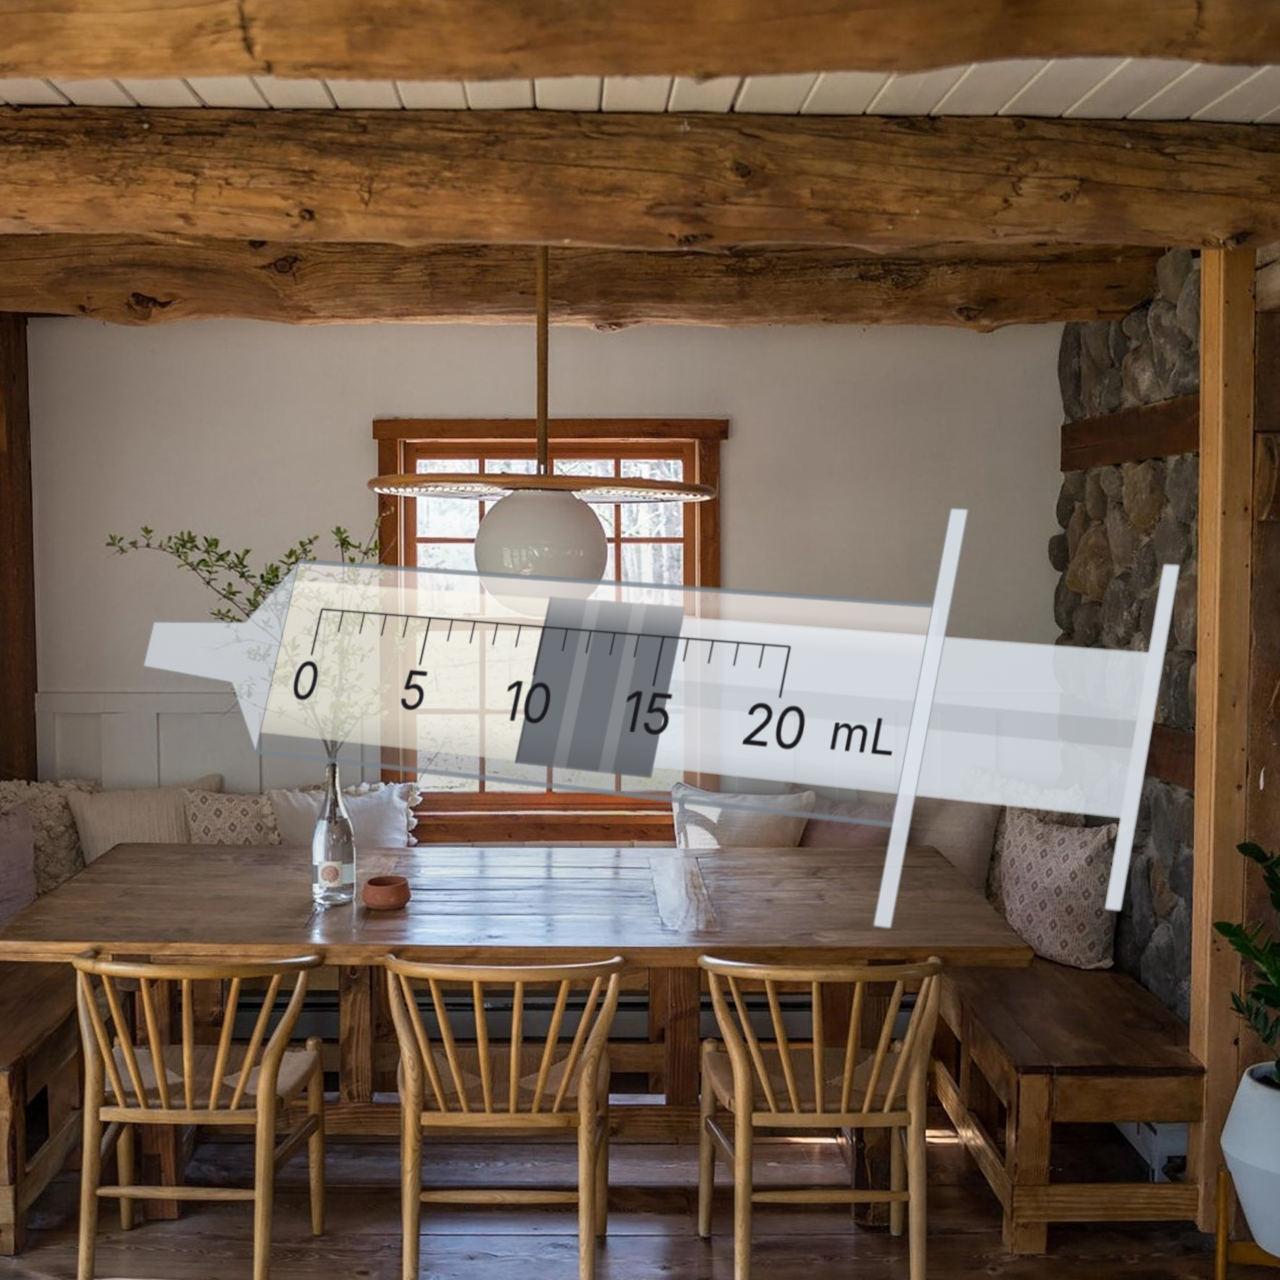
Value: 10 (mL)
